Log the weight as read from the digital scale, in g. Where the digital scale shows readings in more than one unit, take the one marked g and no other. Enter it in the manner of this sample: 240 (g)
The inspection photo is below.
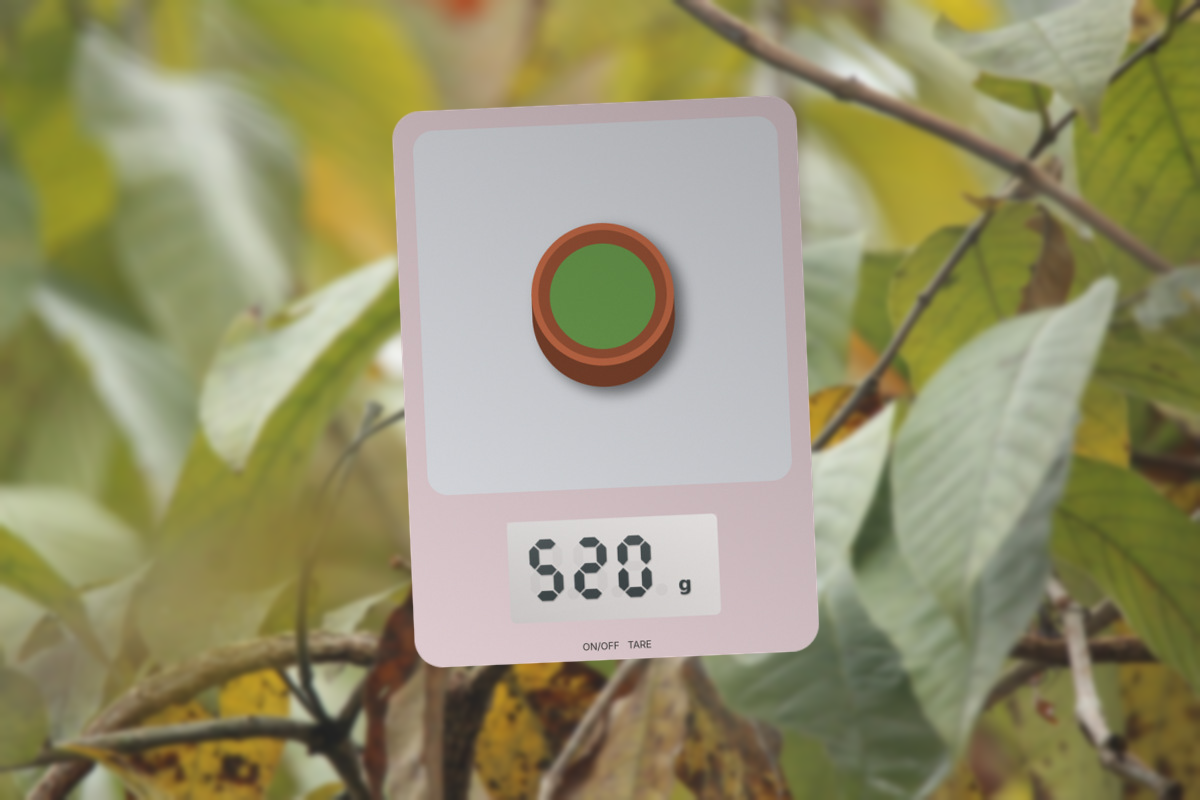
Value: 520 (g)
